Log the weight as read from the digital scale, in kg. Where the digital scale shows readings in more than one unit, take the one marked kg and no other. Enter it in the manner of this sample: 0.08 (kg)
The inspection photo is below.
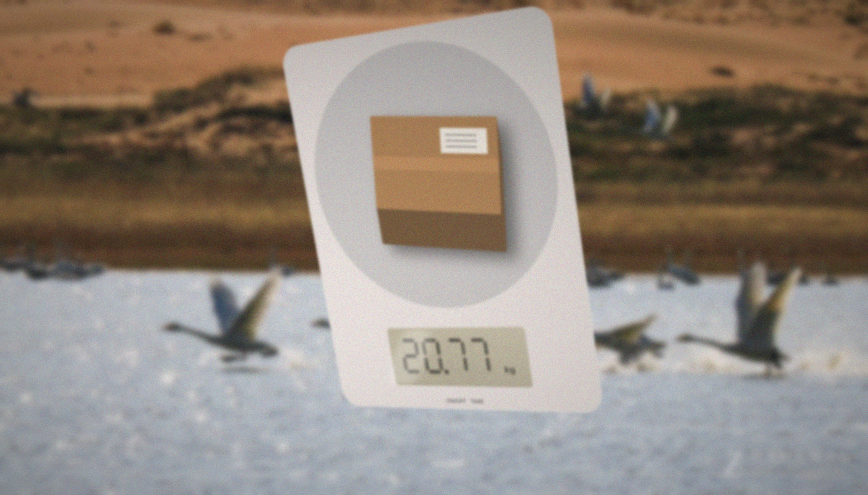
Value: 20.77 (kg)
